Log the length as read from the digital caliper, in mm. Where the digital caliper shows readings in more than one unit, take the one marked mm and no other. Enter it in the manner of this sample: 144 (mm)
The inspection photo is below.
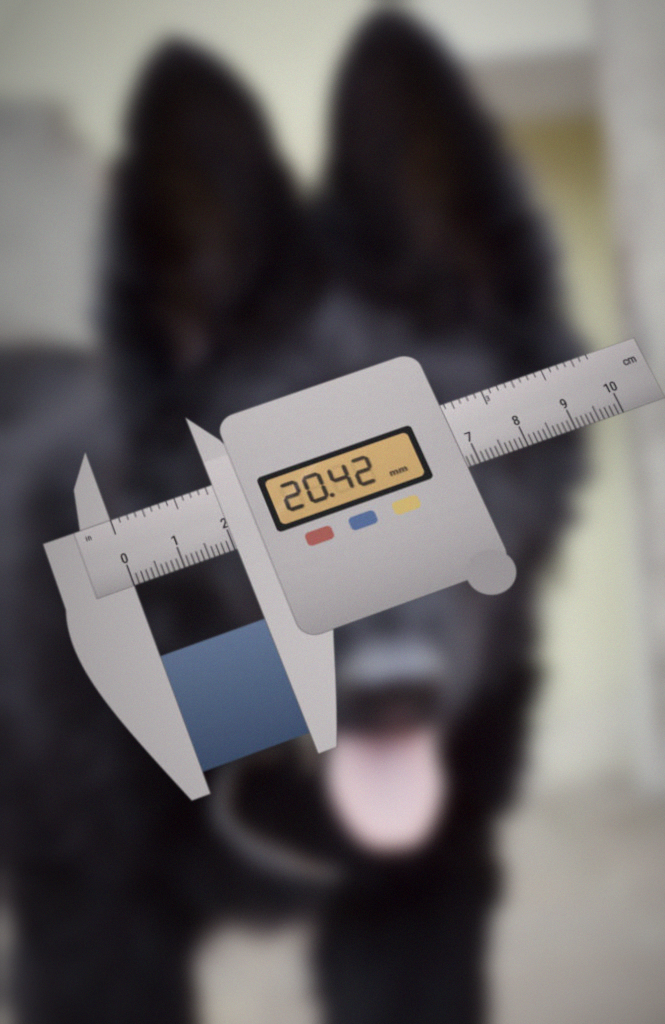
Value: 20.42 (mm)
